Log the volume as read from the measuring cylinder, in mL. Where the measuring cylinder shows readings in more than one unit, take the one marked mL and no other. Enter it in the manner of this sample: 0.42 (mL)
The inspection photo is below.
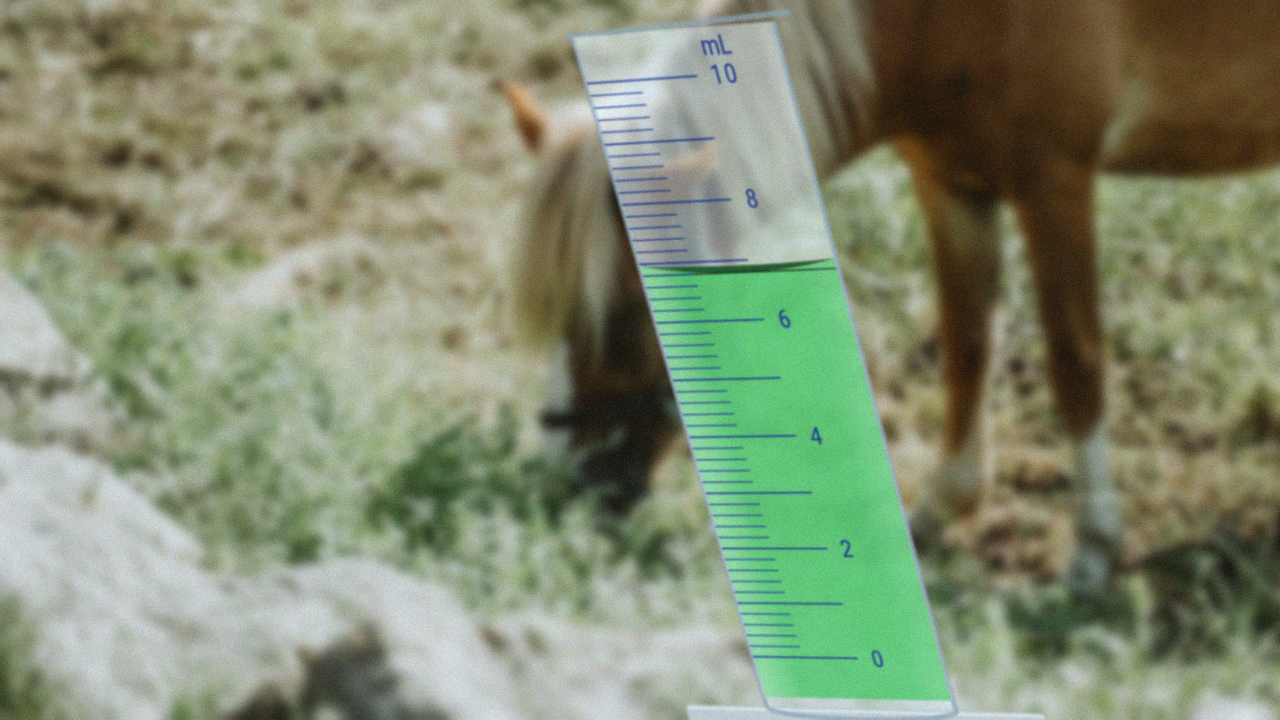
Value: 6.8 (mL)
